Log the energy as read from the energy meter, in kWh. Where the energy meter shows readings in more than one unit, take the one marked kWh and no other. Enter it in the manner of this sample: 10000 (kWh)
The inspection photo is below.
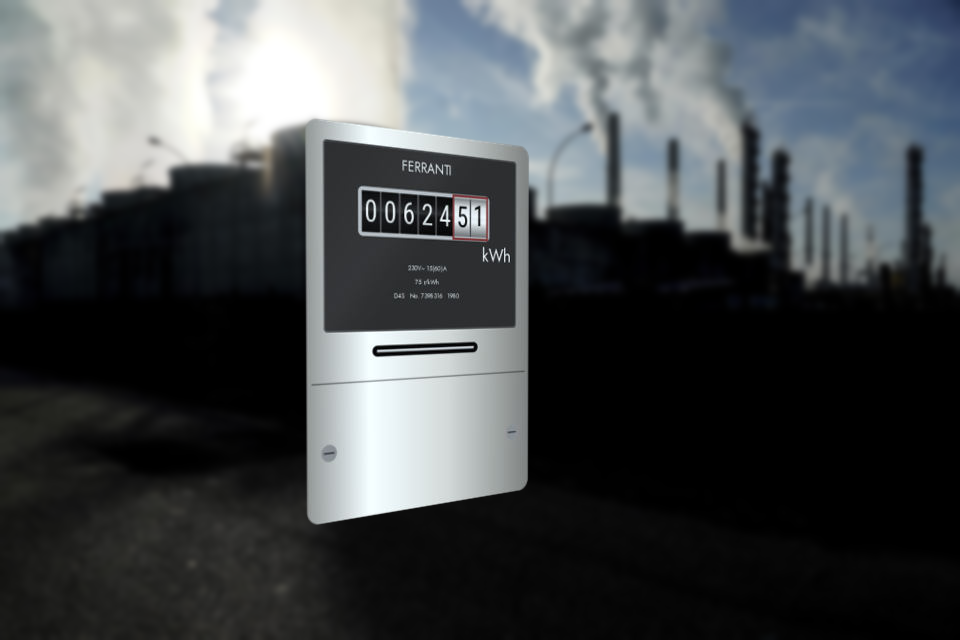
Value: 624.51 (kWh)
